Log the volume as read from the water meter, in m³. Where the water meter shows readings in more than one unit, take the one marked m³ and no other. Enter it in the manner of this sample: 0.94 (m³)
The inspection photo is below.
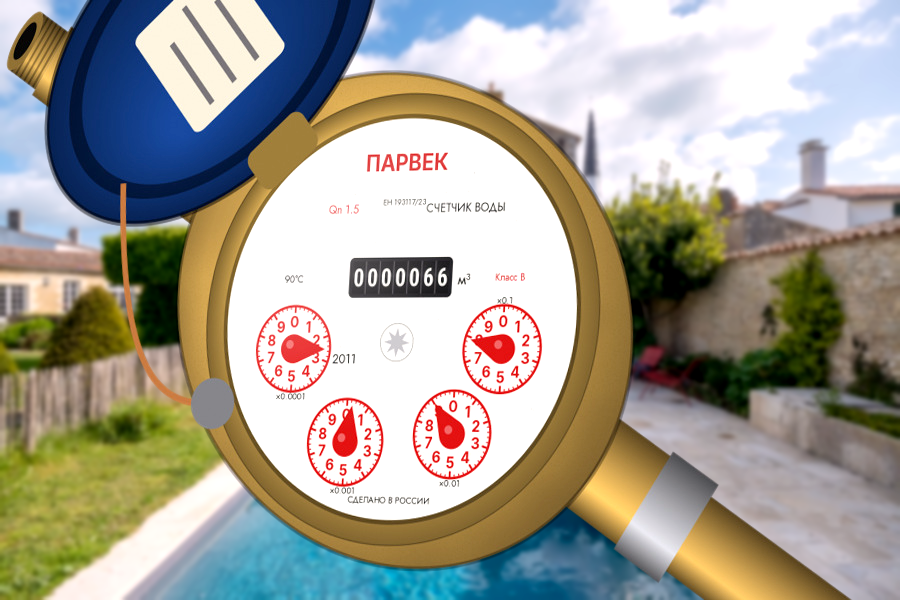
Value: 66.7902 (m³)
